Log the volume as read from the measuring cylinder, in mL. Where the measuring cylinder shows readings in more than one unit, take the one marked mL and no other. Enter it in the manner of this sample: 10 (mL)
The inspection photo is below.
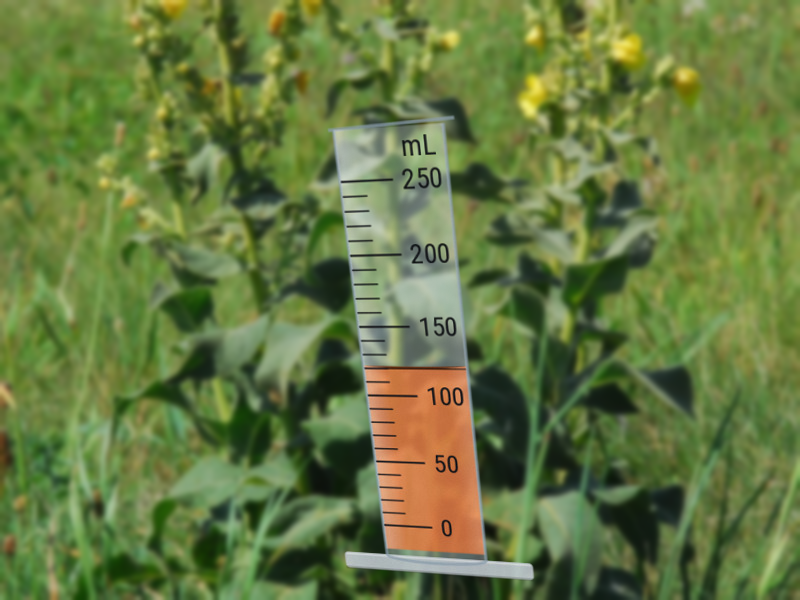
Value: 120 (mL)
